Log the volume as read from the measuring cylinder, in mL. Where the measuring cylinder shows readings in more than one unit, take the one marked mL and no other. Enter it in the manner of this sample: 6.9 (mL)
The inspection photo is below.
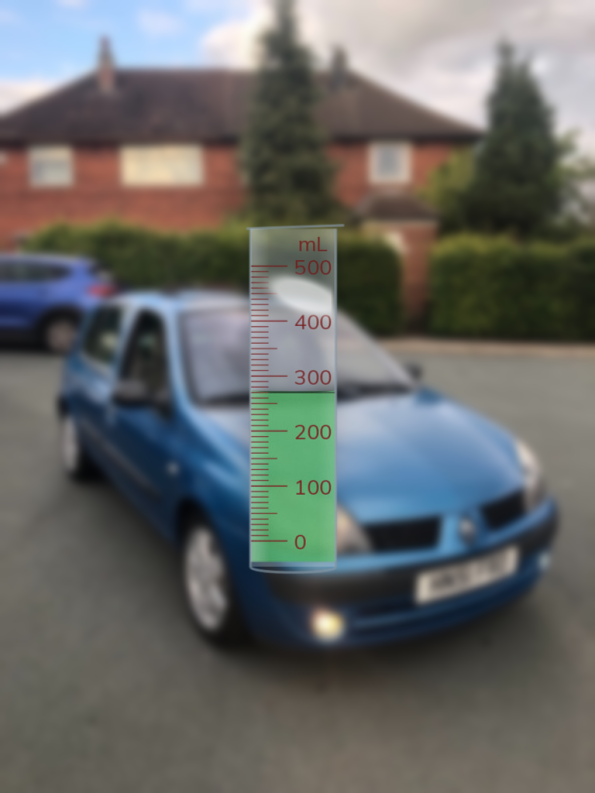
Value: 270 (mL)
